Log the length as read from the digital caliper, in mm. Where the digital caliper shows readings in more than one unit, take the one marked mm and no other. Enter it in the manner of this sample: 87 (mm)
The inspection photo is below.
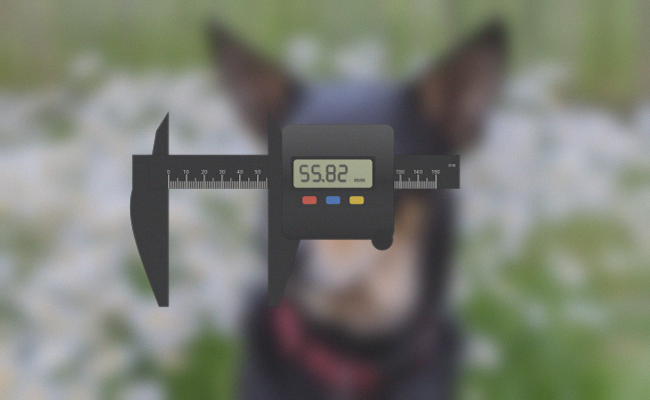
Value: 55.82 (mm)
